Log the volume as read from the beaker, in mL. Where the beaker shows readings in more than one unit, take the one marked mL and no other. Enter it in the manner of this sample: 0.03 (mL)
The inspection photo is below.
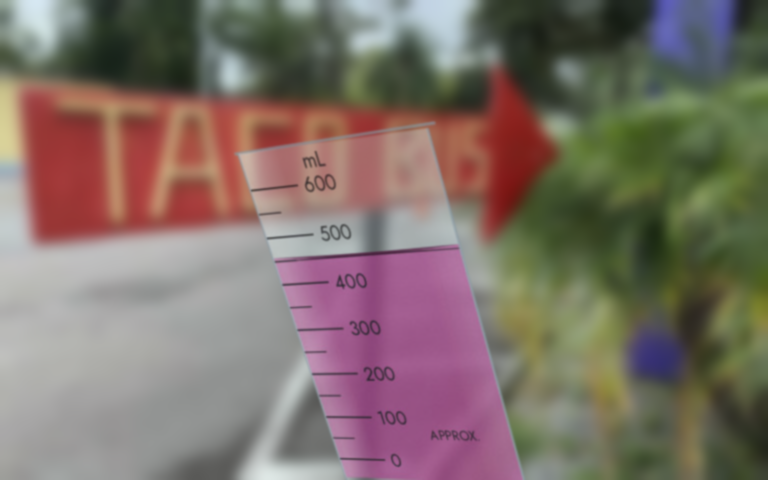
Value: 450 (mL)
